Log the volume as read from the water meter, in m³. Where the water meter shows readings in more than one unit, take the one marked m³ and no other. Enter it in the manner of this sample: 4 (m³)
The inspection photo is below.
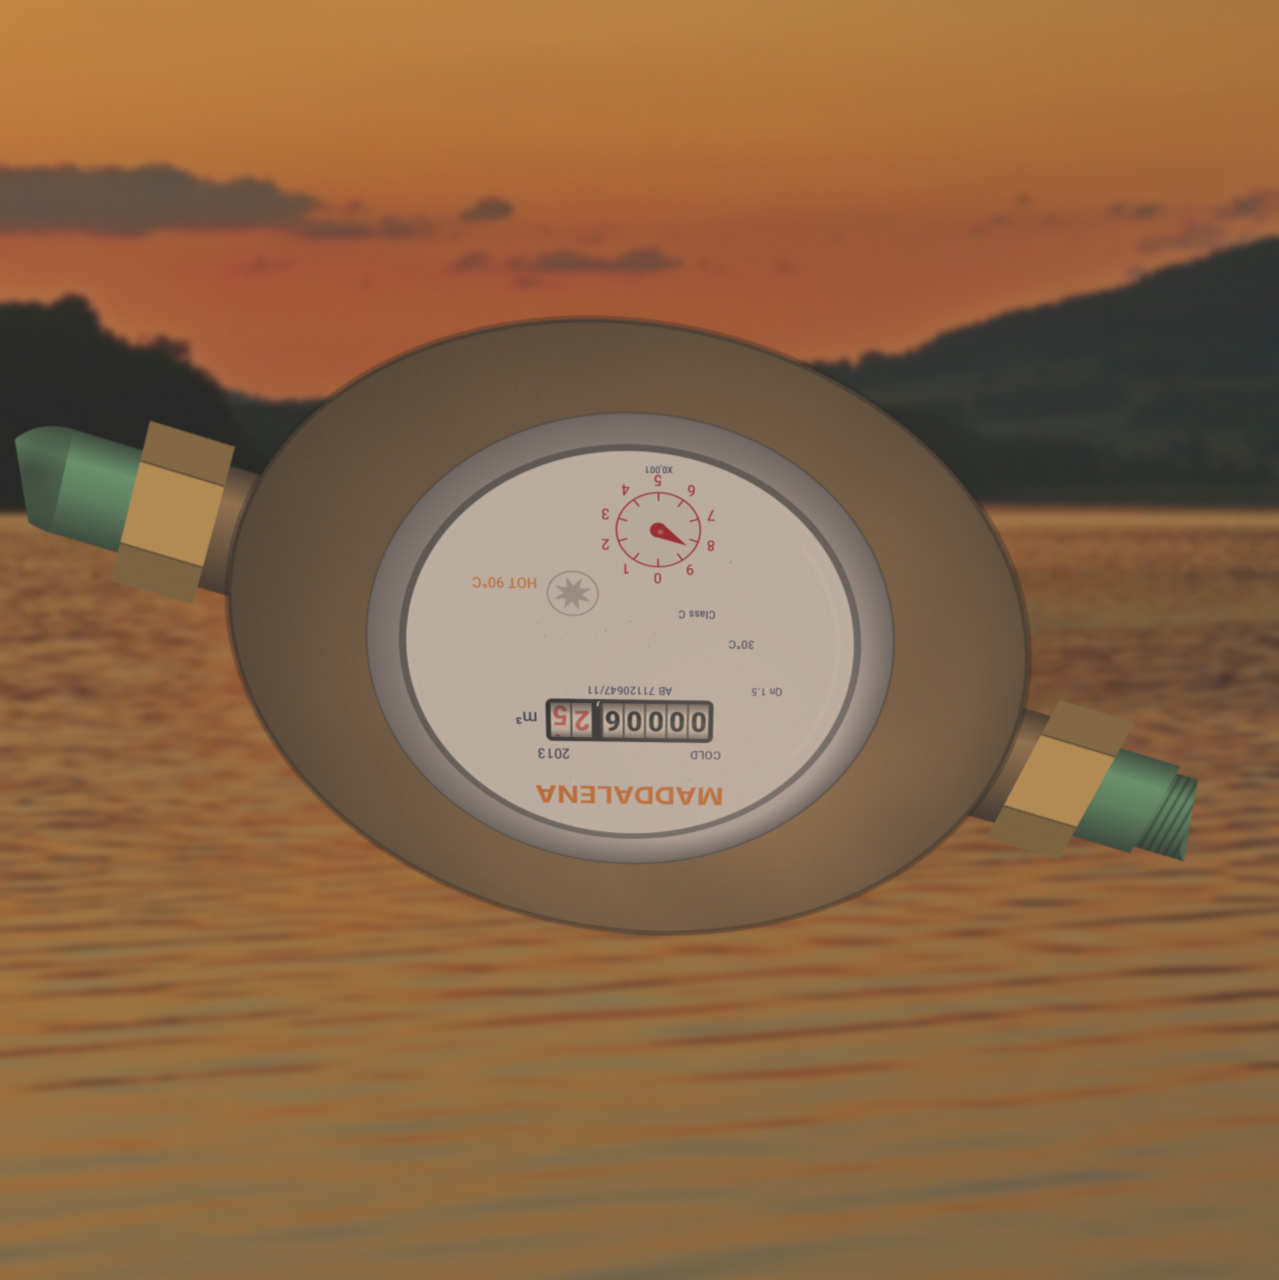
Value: 6.248 (m³)
